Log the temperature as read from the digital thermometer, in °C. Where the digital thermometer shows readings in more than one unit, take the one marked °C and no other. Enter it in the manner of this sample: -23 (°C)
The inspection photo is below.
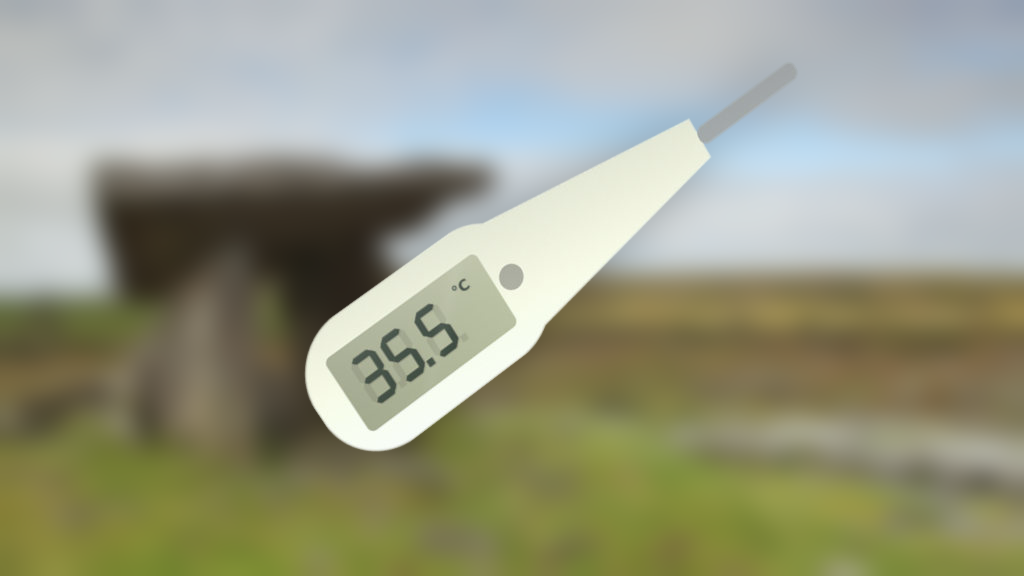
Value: 35.5 (°C)
